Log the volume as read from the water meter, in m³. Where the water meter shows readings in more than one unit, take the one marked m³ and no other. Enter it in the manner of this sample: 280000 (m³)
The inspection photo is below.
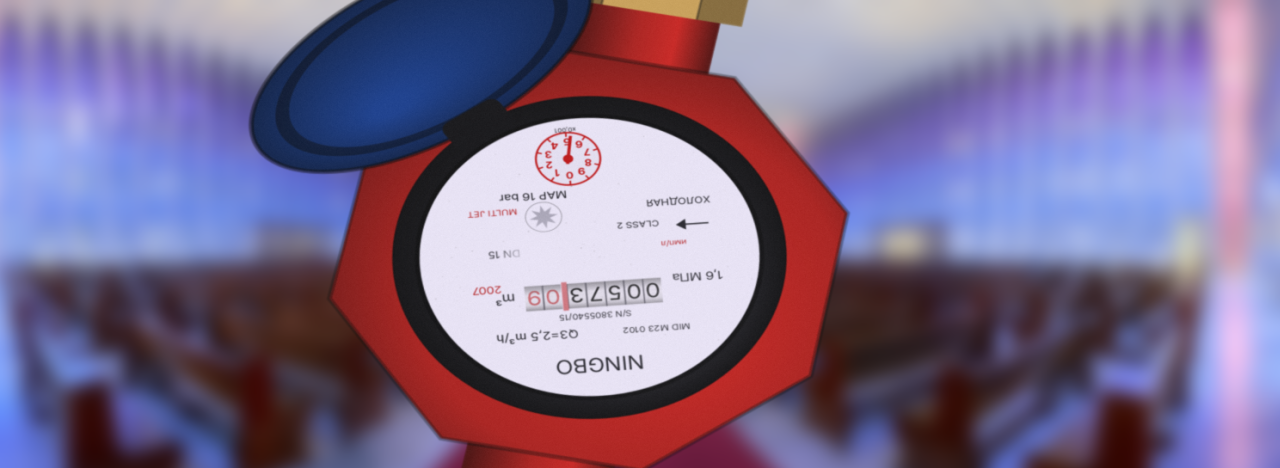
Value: 573.095 (m³)
